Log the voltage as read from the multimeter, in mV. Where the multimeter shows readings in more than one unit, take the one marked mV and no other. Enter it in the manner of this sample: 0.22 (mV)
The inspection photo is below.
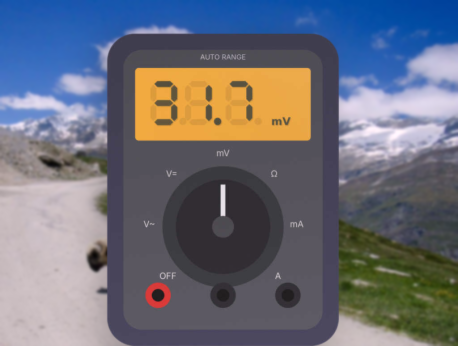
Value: 31.7 (mV)
